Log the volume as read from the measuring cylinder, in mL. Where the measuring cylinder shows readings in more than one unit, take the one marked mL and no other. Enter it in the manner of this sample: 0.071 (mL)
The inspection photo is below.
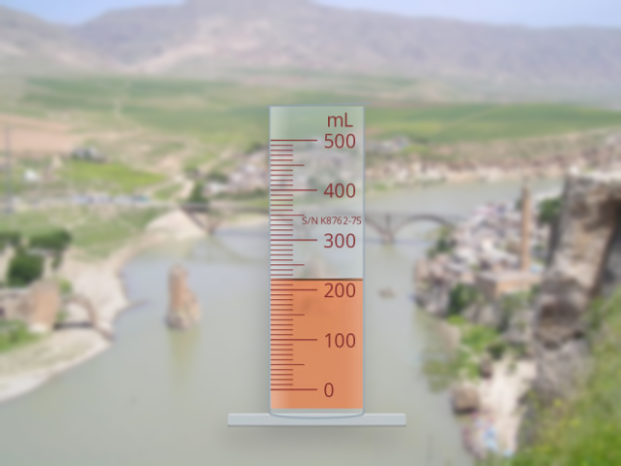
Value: 220 (mL)
